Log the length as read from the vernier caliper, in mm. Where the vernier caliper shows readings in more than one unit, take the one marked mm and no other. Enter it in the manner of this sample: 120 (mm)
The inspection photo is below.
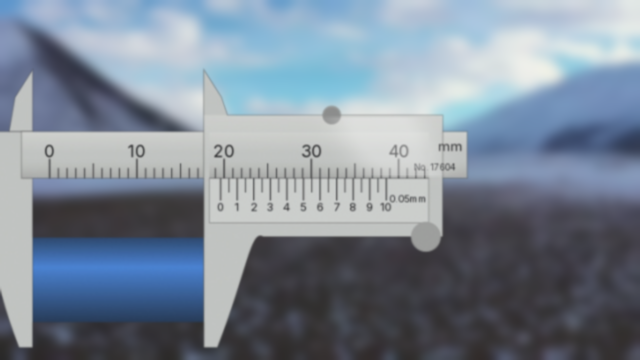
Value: 19.6 (mm)
